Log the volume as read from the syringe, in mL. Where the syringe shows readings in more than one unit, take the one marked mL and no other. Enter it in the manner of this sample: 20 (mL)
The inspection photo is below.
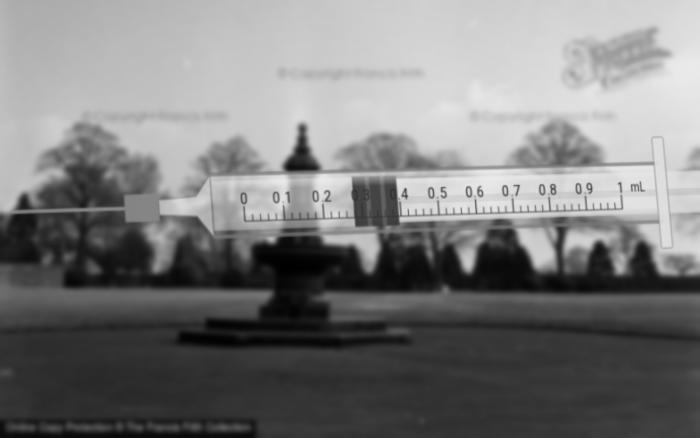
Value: 0.28 (mL)
